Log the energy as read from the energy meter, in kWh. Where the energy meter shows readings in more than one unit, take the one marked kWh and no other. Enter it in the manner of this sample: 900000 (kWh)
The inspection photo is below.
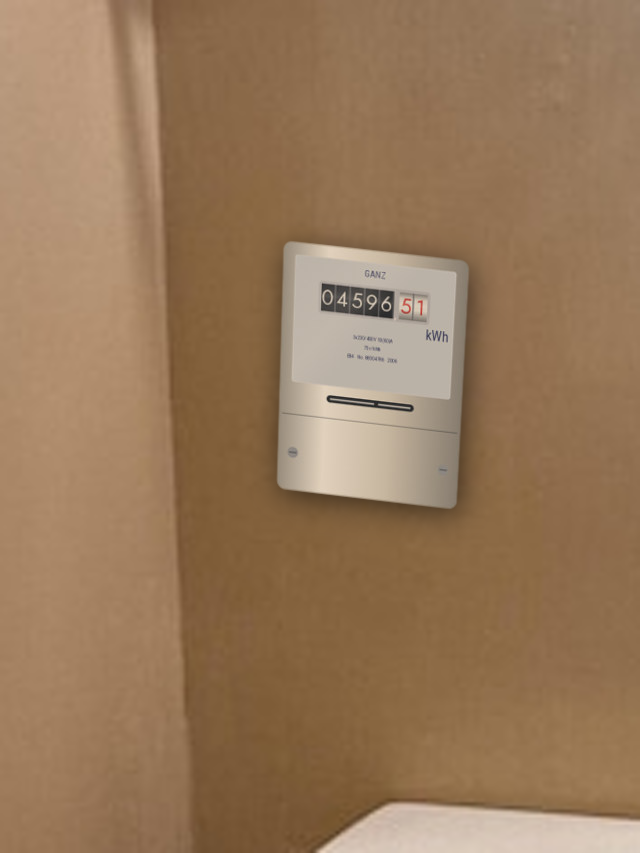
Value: 4596.51 (kWh)
